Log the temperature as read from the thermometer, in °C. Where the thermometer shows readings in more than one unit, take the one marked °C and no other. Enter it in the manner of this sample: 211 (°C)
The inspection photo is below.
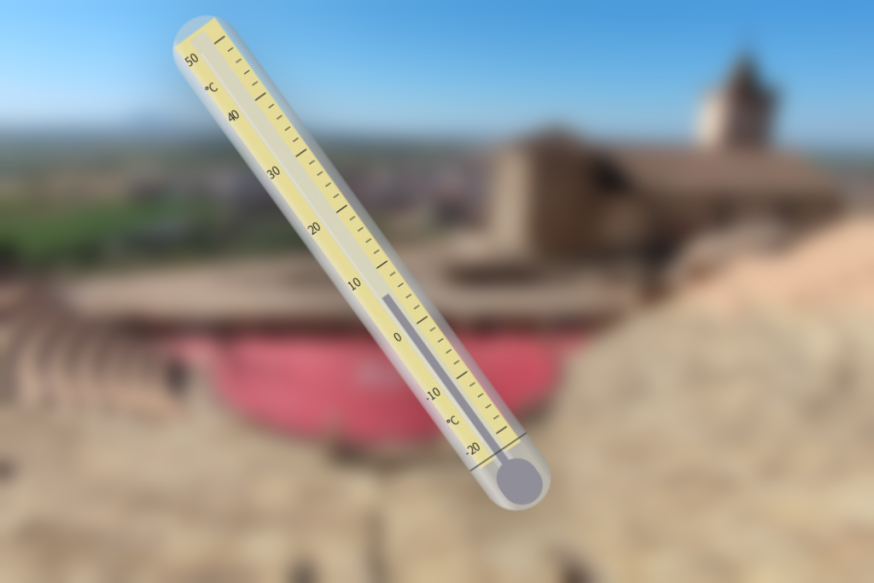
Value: 6 (°C)
